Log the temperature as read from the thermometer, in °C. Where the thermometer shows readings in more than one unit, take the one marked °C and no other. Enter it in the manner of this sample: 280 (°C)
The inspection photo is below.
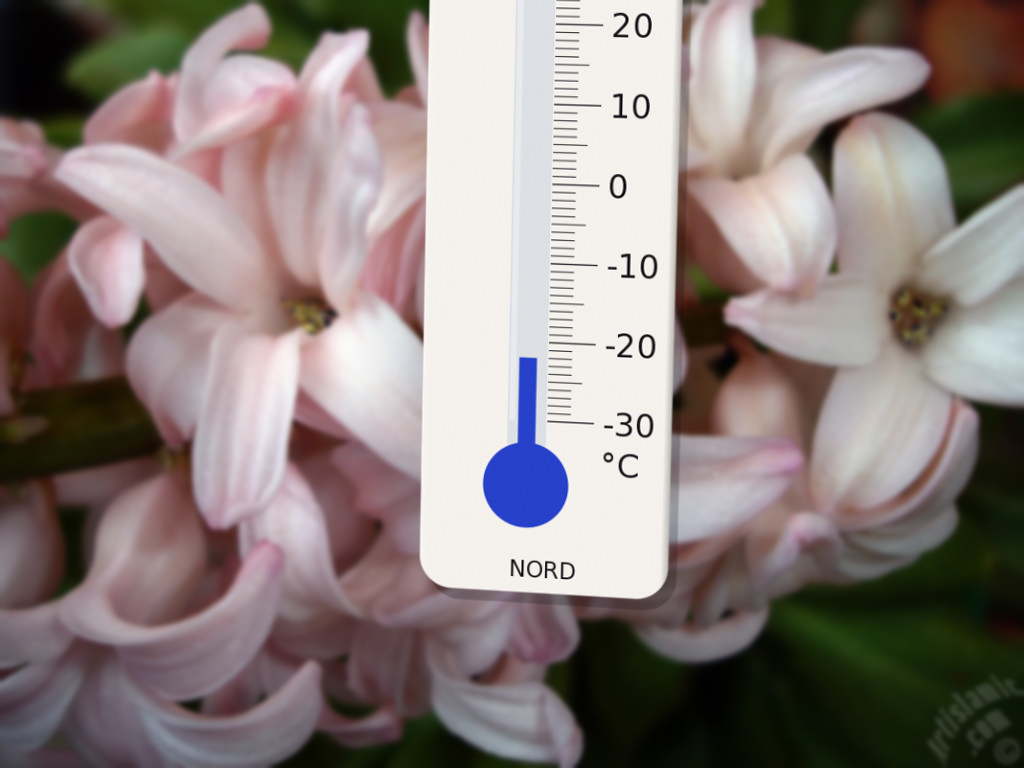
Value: -22 (°C)
